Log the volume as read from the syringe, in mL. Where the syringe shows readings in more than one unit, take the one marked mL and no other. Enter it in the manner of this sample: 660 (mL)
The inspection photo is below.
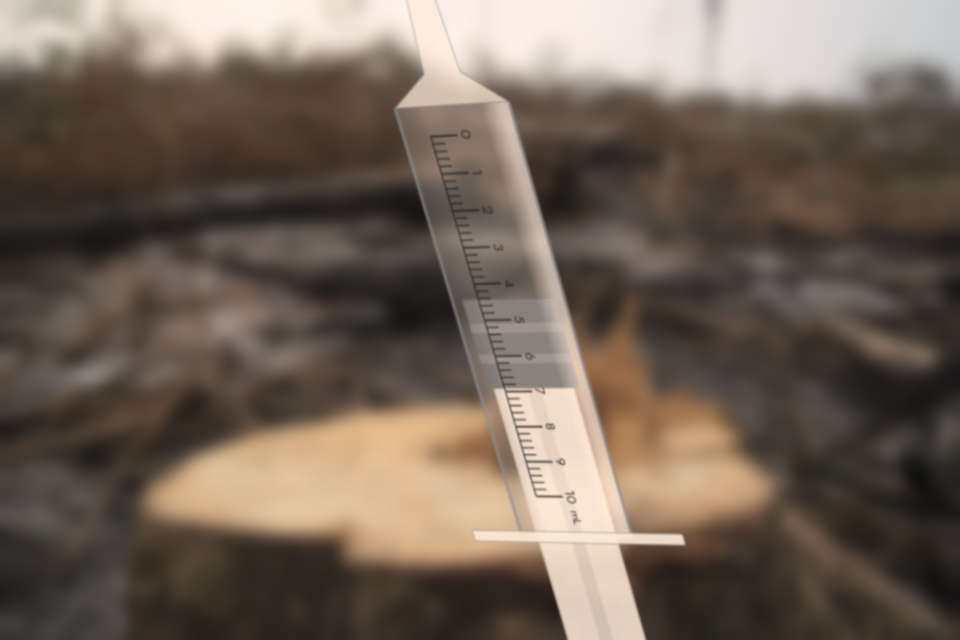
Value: 4.4 (mL)
